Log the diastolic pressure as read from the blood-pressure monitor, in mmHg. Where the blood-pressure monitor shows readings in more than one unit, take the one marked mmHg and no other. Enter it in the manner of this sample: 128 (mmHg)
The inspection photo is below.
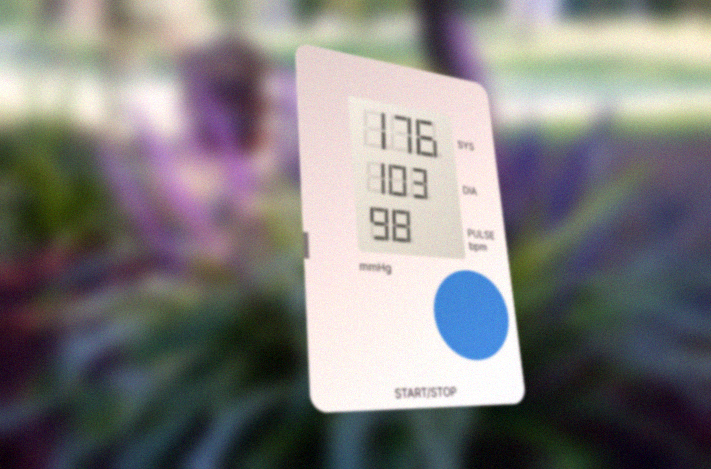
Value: 103 (mmHg)
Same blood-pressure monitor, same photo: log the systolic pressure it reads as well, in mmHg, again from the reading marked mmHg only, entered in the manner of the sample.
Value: 176 (mmHg)
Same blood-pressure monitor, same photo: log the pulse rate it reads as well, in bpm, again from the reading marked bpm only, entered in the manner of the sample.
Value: 98 (bpm)
